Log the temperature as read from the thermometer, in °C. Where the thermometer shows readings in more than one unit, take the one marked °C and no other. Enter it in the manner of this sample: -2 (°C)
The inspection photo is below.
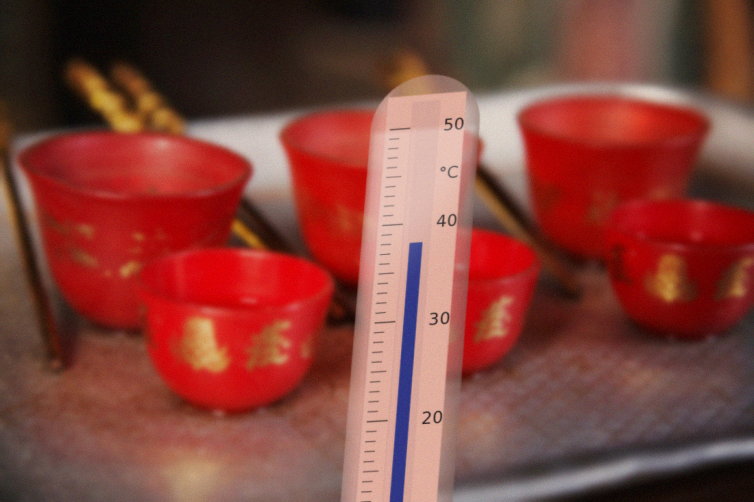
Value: 38 (°C)
